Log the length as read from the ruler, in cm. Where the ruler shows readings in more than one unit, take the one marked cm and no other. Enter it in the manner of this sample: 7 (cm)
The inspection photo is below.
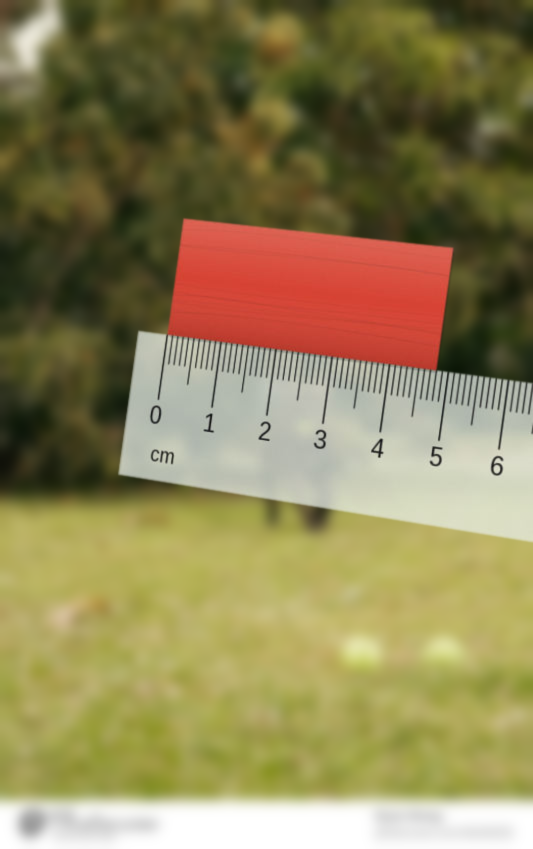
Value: 4.8 (cm)
